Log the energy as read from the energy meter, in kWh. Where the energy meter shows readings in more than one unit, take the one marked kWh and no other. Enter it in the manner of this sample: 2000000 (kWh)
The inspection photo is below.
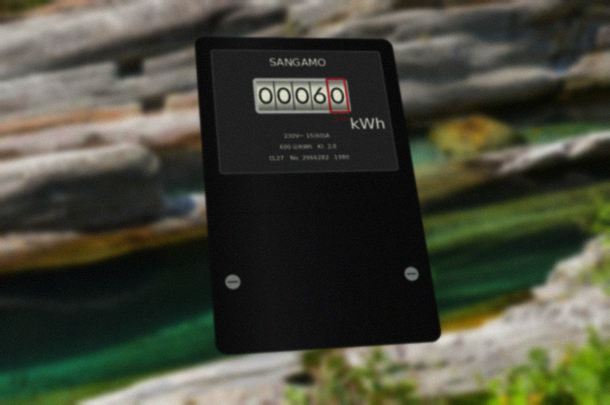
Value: 6.0 (kWh)
